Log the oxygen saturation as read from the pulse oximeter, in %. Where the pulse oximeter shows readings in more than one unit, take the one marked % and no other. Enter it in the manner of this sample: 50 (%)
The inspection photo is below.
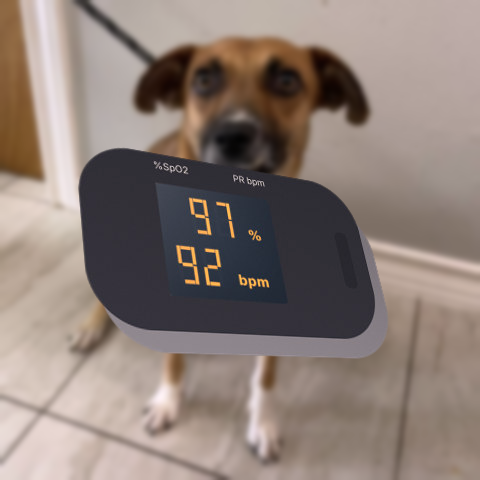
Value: 97 (%)
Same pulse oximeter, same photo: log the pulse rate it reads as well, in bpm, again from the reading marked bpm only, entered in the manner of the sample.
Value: 92 (bpm)
